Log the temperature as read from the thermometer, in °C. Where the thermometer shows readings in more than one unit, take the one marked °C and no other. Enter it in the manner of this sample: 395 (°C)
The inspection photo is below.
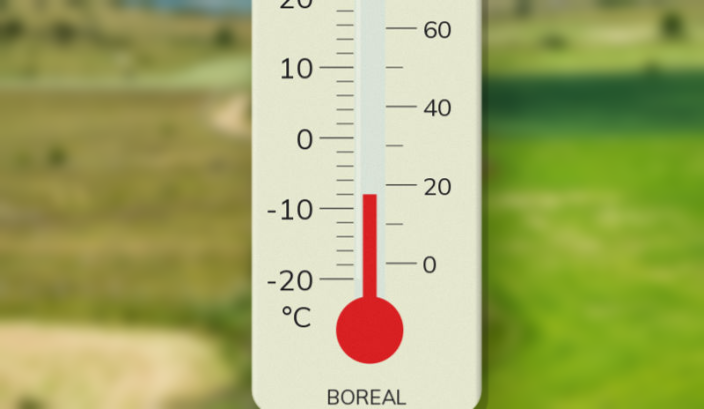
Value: -8 (°C)
